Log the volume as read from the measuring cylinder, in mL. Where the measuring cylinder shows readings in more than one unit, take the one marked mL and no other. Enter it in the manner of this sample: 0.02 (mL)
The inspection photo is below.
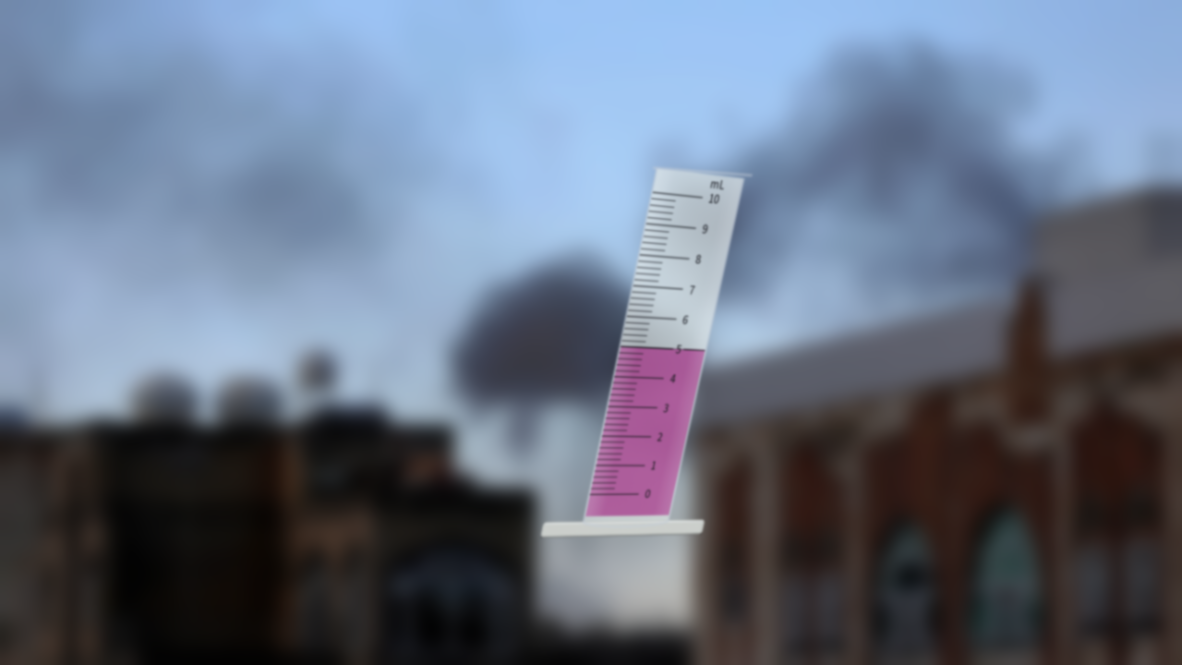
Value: 5 (mL)
